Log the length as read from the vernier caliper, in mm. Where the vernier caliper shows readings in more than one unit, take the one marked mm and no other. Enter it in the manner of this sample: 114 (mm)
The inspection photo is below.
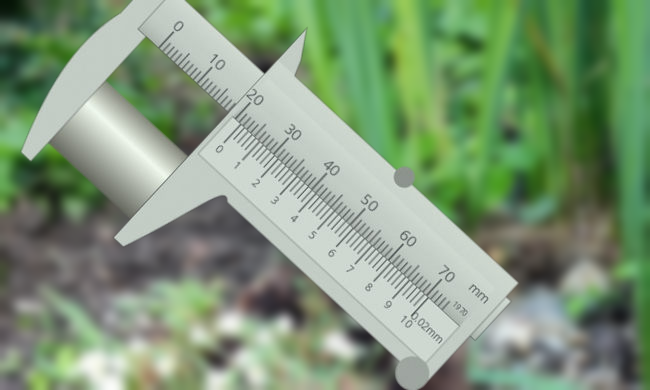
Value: 21.5 (mm)
